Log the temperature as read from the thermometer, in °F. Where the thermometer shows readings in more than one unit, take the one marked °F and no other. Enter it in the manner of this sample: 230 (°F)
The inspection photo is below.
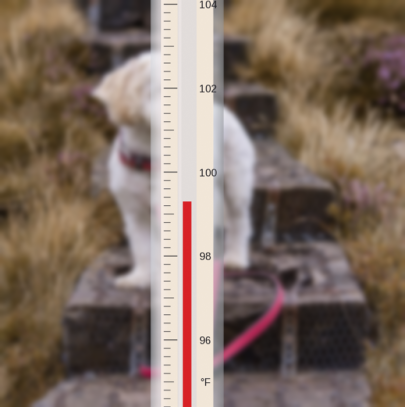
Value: 99.3 (°F)
